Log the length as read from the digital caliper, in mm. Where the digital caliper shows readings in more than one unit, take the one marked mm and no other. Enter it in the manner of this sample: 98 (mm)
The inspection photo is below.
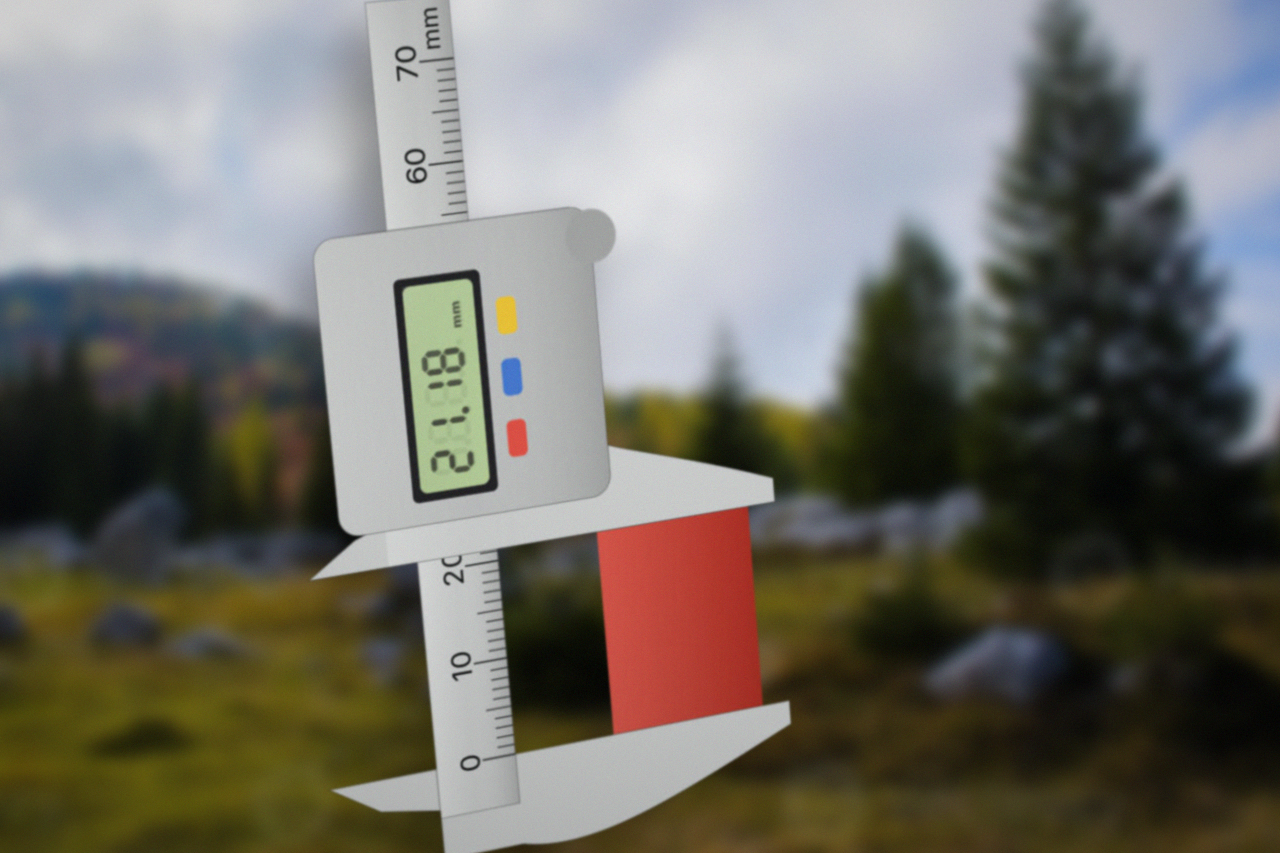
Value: 21.18 (mm)
